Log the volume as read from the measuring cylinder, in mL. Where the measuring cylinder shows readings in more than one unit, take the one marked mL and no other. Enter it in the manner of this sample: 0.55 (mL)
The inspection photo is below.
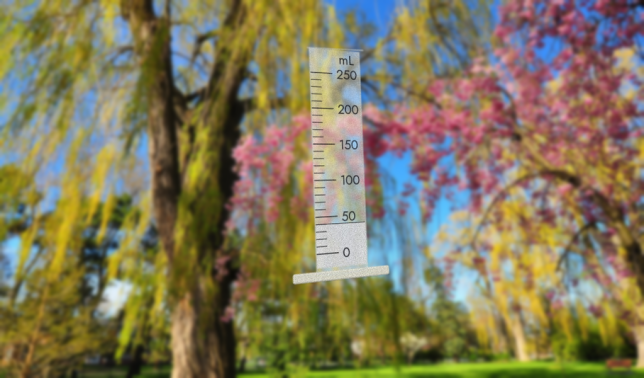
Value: 40 (mL)
